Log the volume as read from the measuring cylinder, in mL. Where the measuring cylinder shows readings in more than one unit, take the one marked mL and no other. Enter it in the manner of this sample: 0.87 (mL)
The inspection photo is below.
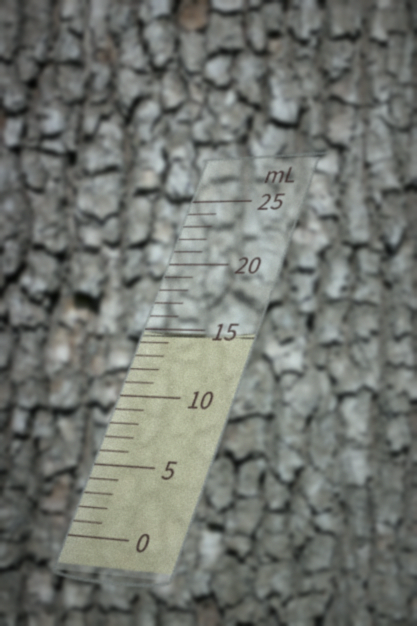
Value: 14.5 (mL)
